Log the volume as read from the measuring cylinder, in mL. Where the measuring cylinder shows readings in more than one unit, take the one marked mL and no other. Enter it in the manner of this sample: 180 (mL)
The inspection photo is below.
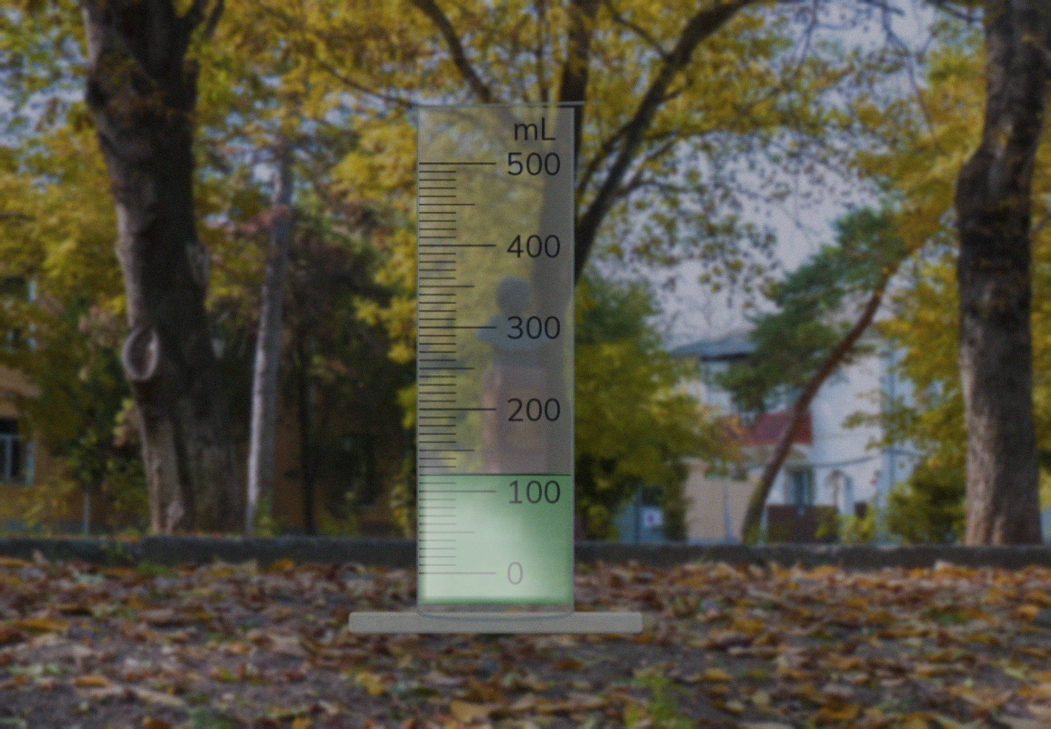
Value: 120 (mL)
